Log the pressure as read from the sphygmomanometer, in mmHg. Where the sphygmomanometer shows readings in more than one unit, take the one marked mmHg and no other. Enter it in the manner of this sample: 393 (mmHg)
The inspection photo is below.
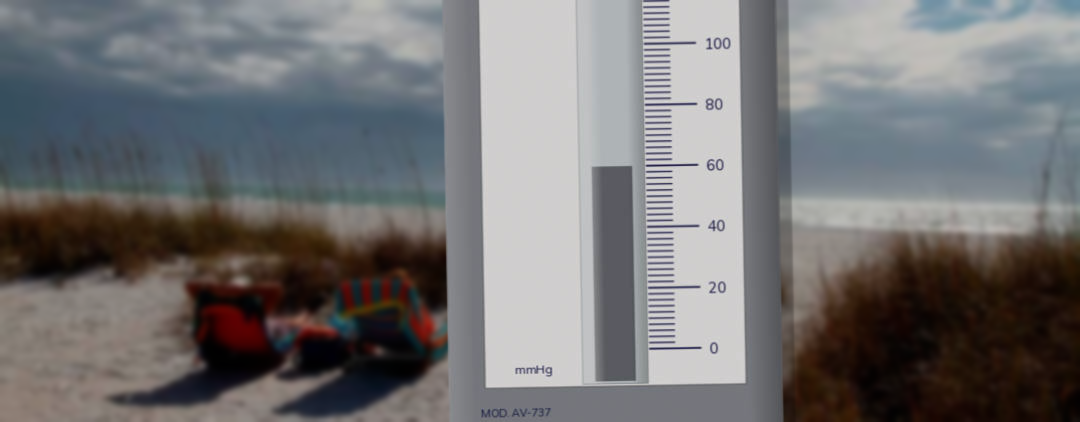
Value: 60 (mmHg)
